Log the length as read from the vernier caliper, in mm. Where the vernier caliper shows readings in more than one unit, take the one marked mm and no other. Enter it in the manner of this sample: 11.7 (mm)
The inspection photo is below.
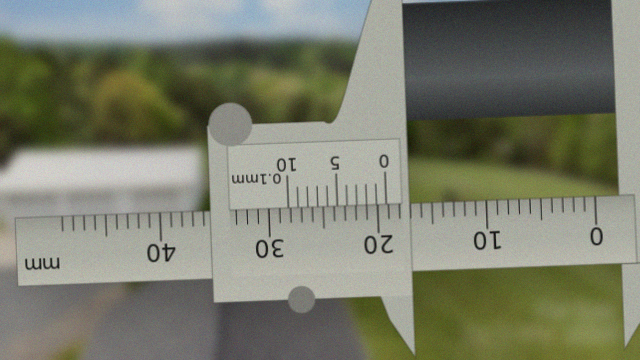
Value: 19.2 (mm)
